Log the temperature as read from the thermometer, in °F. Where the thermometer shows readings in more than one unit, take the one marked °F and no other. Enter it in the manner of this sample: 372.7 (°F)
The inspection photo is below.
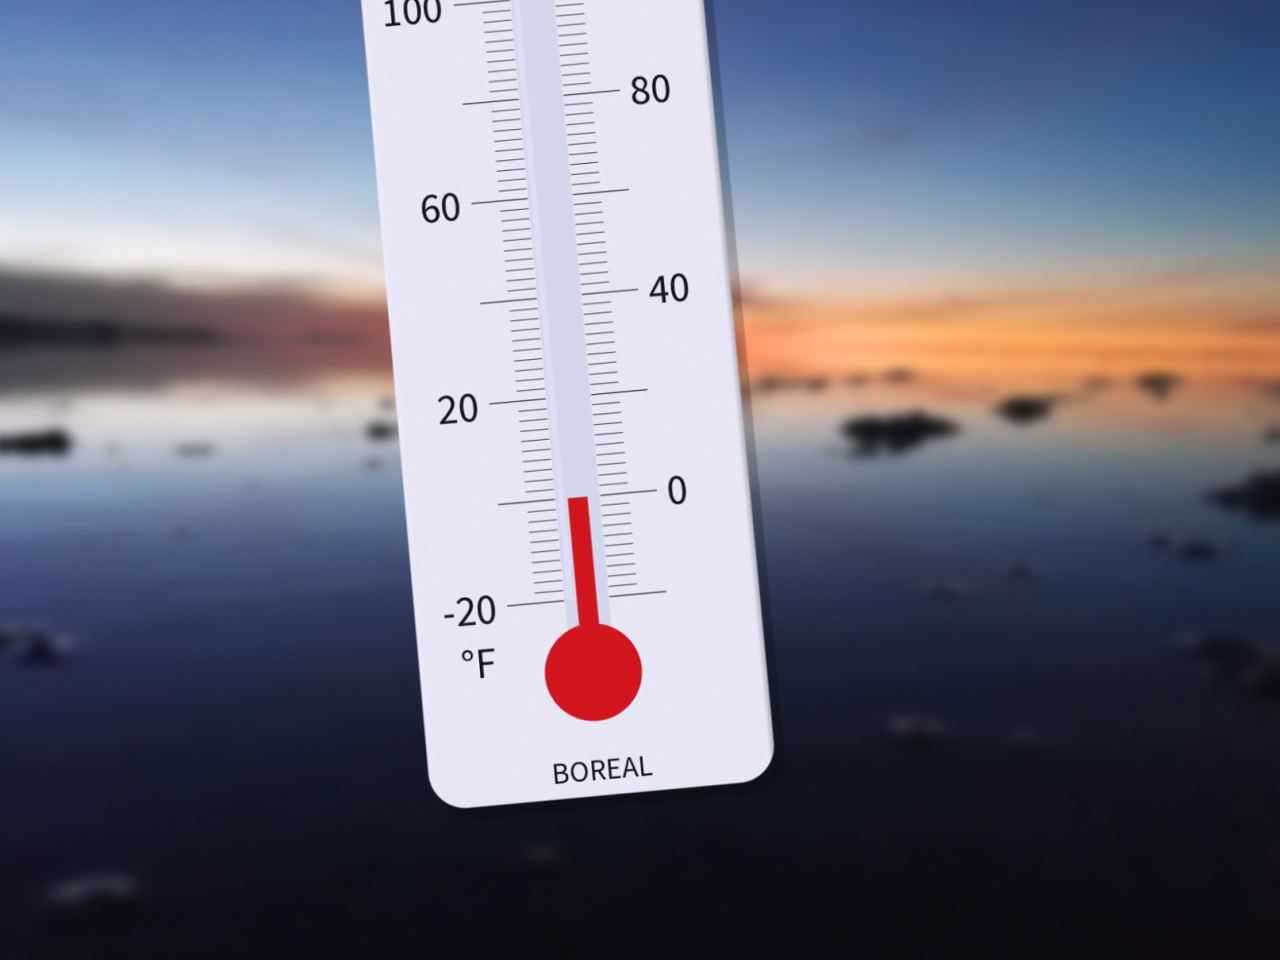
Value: 0 (°F)
